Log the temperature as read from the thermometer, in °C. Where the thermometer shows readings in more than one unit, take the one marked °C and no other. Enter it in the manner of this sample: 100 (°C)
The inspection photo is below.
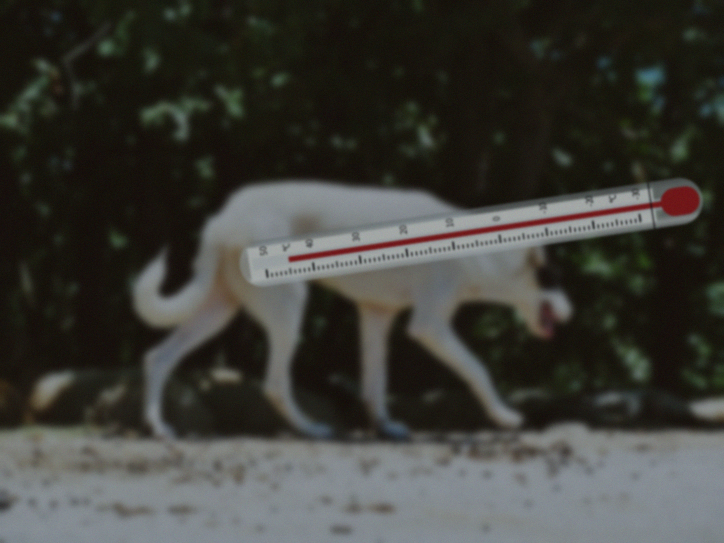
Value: 45 (°C)
